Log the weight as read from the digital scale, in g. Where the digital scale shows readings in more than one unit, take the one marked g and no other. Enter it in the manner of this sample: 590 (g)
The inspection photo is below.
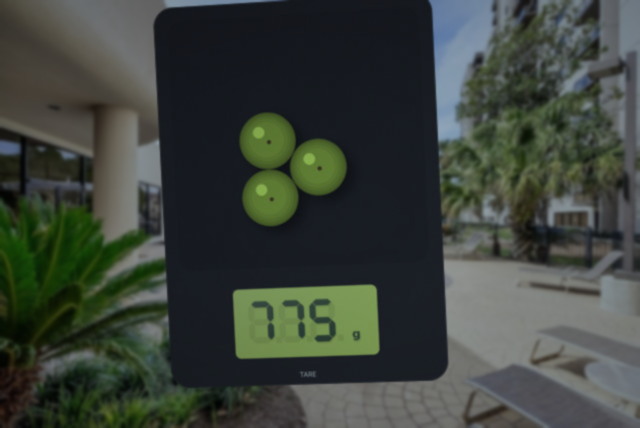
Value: 775 (g)
